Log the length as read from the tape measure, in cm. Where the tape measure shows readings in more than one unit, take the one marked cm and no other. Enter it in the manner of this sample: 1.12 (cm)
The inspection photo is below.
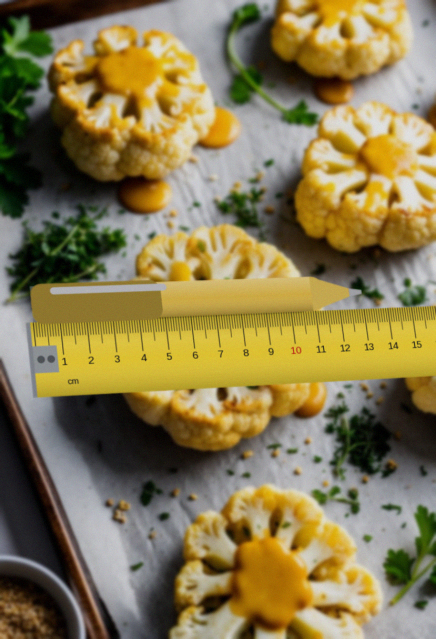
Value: 13 (cm)
